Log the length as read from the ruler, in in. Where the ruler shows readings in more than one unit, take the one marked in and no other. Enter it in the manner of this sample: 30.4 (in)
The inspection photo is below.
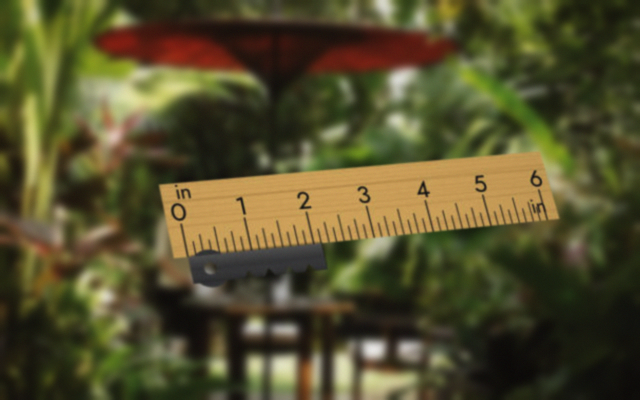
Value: 2.125 (in)
